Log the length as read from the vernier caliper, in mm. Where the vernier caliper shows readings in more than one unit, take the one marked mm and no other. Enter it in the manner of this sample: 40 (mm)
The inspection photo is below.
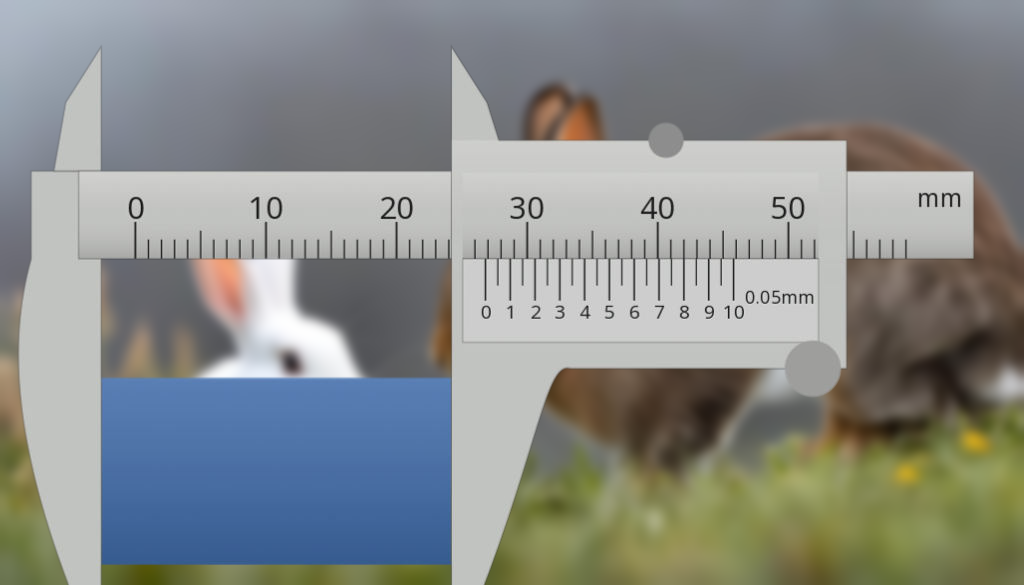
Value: 26.8 (mm)
